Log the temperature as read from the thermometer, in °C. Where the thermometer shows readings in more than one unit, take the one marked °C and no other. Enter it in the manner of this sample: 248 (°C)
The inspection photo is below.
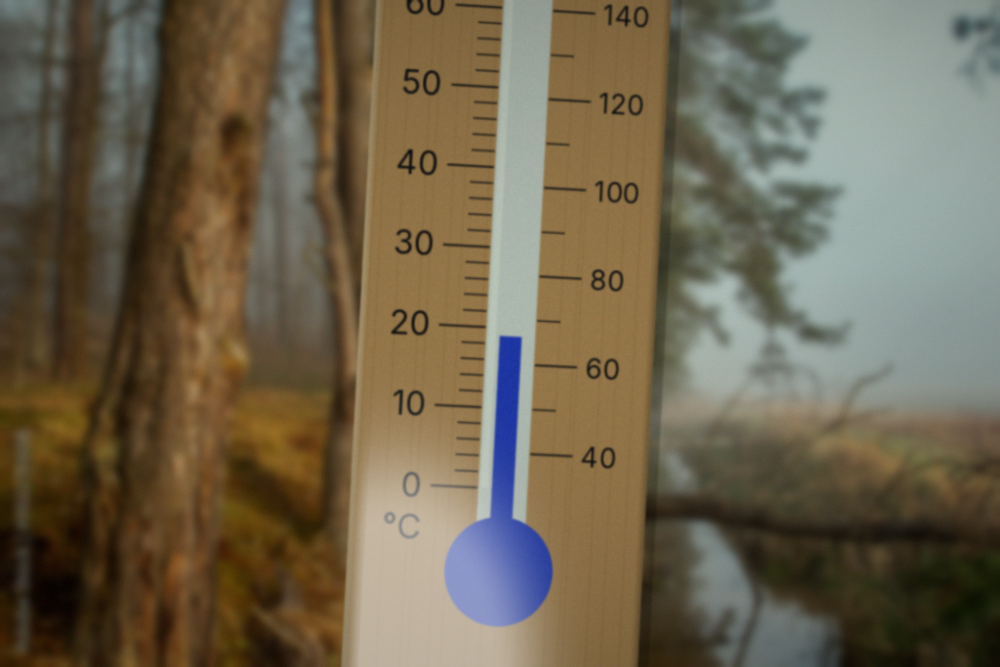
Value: 19 (°C)
